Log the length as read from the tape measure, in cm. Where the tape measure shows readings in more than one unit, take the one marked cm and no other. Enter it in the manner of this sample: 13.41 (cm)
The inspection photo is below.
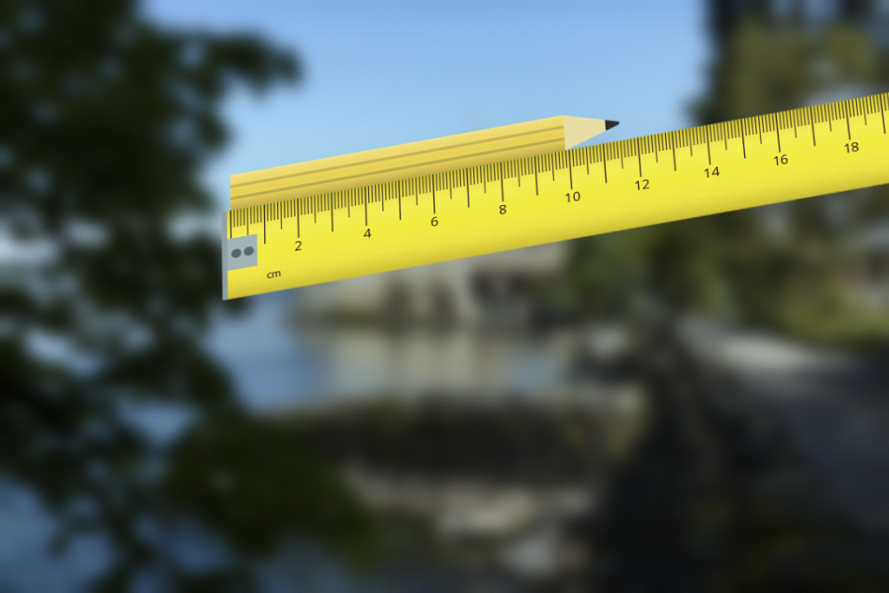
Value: 11.5 (cm)
